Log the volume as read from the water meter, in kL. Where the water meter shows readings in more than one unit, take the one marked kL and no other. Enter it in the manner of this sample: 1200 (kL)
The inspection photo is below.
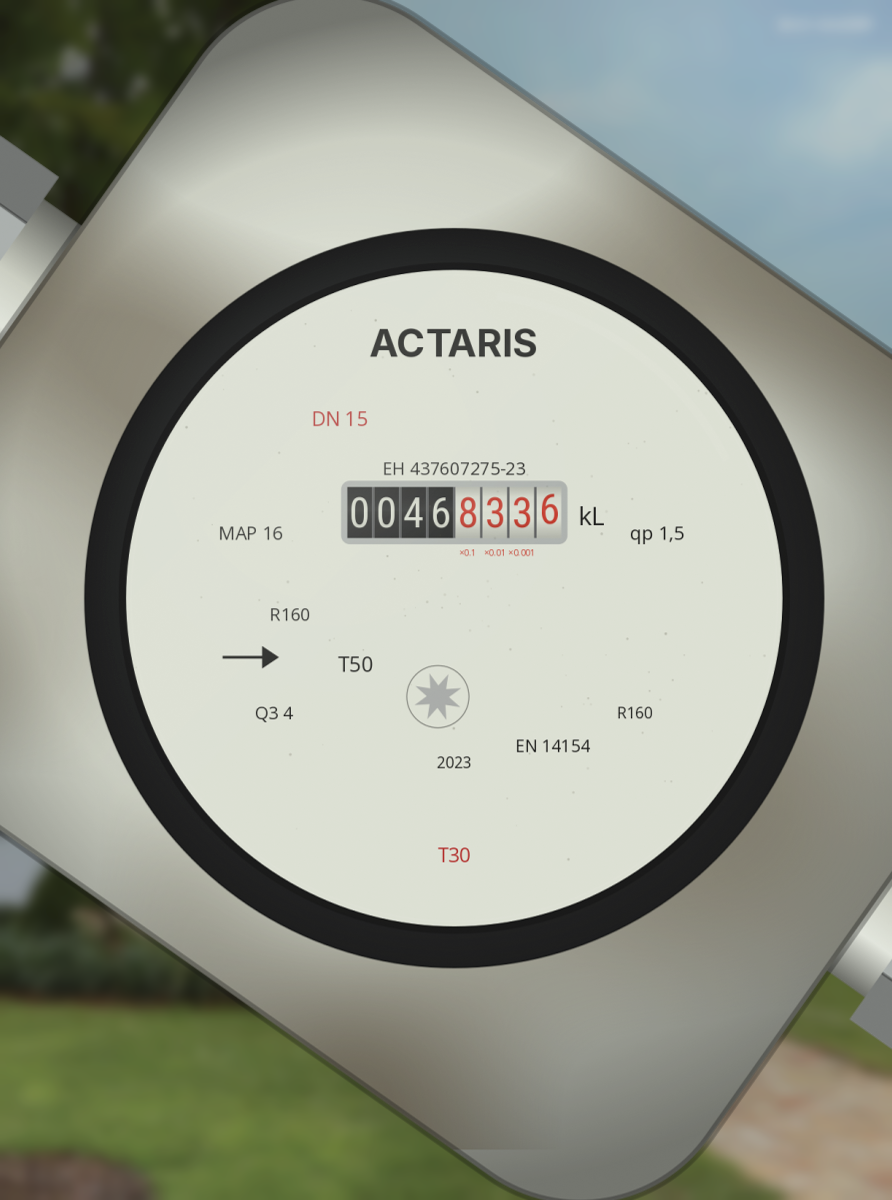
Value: 46.8336 (kL)
